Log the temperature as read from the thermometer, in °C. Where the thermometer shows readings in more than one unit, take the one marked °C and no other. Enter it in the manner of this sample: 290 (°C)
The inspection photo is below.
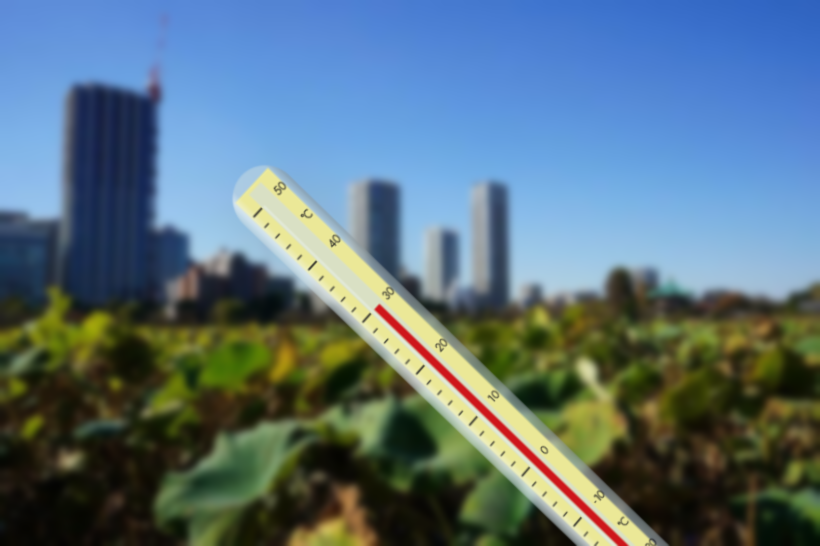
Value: 30 (°C)
